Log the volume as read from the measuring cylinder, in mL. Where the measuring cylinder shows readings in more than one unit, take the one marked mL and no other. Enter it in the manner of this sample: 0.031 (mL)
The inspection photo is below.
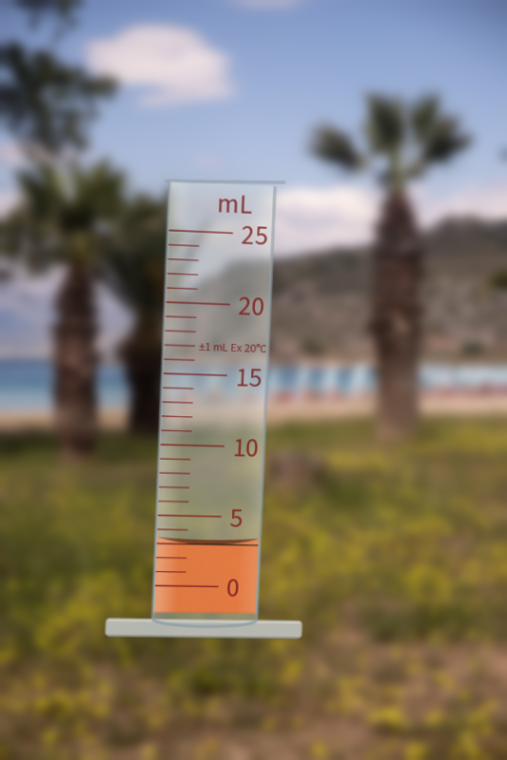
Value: 3 (mL)
